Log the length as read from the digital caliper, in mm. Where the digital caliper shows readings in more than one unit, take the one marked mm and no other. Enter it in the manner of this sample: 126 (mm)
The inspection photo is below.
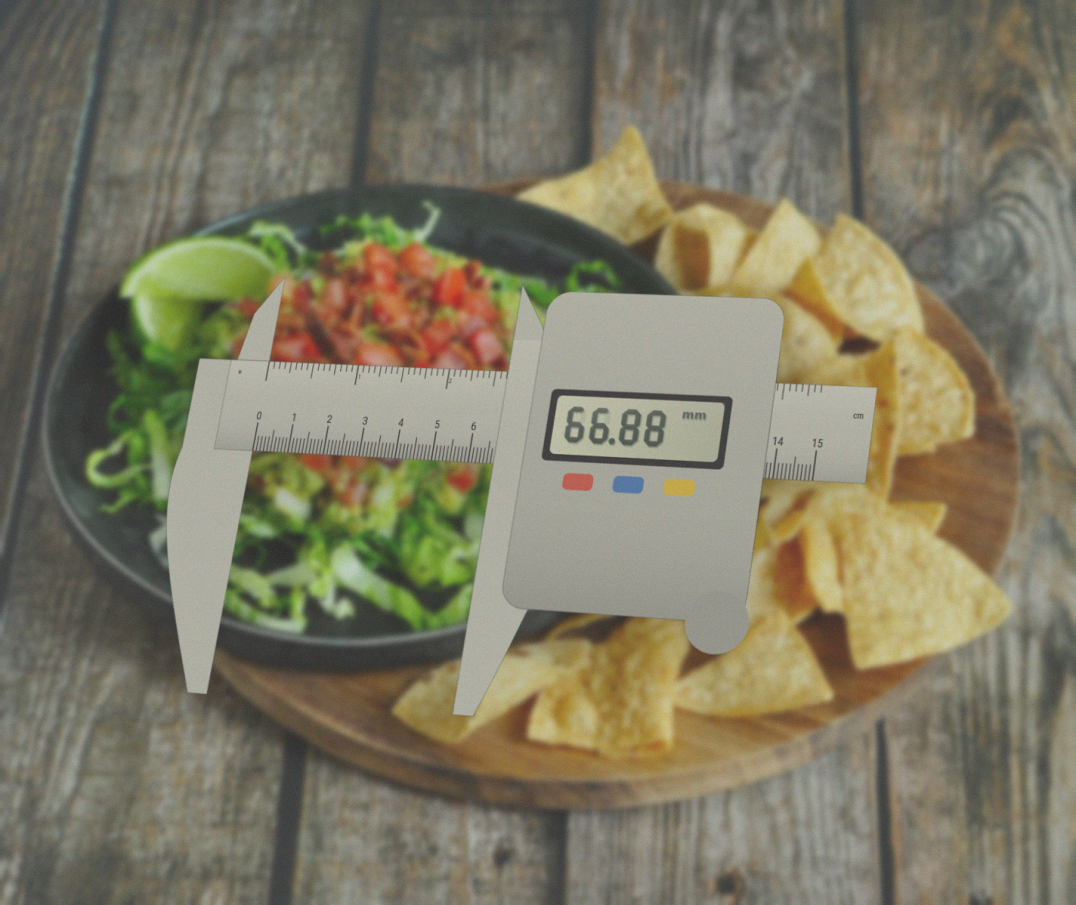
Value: 66.88 (mm)
